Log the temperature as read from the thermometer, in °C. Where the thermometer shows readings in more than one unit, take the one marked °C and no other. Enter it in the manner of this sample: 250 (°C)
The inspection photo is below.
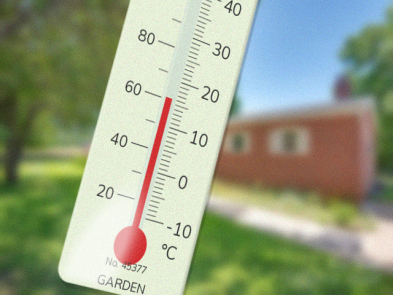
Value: 16 (°C)
